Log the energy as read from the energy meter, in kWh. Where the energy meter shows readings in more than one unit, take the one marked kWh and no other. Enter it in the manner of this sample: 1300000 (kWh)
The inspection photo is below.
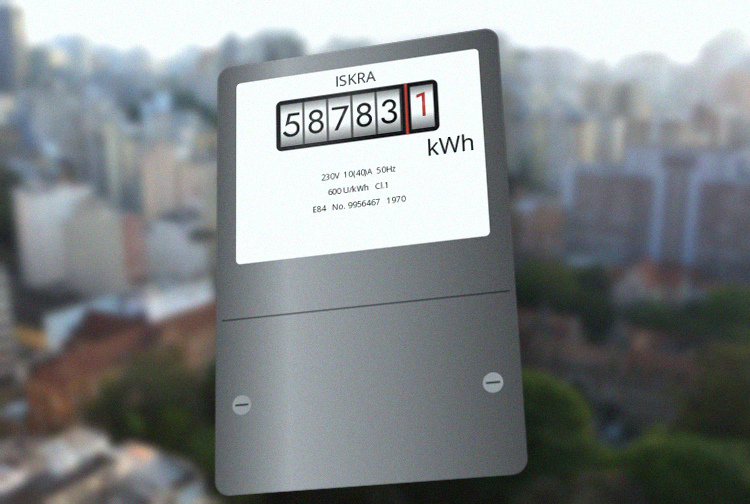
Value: 58783.1 (kWh)
